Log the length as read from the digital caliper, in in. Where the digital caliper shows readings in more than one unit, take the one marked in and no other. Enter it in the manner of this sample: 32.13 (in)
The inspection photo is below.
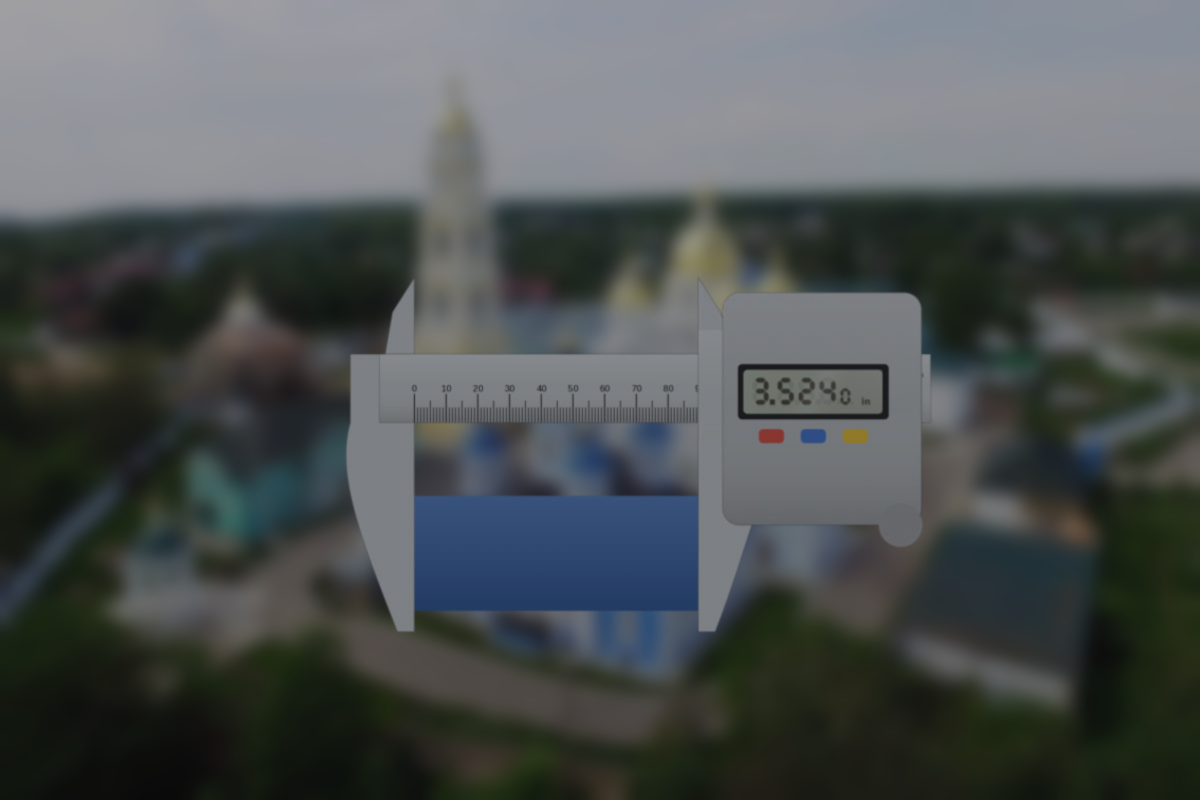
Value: 3.5240 (in)
